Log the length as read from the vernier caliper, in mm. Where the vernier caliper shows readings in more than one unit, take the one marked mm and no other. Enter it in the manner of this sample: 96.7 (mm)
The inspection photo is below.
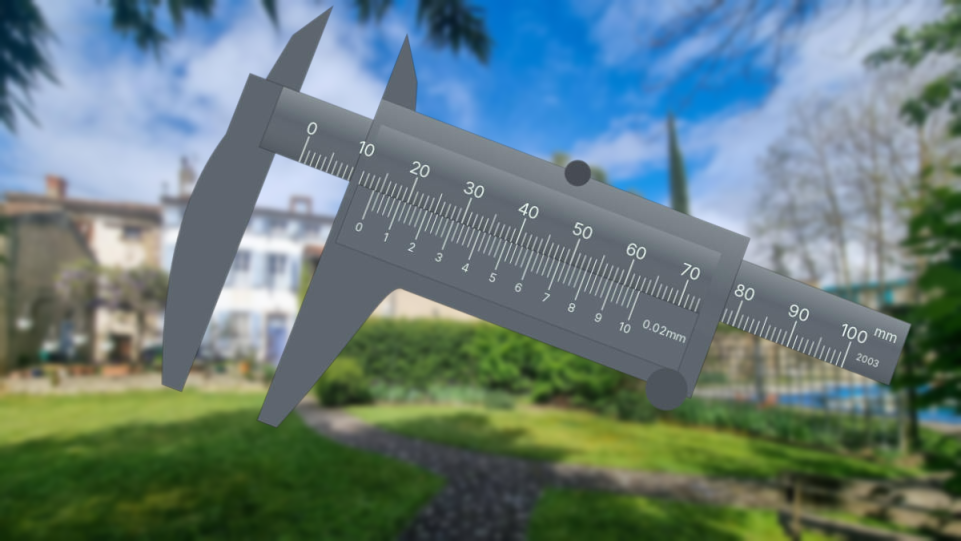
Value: 13.8 (mm)
